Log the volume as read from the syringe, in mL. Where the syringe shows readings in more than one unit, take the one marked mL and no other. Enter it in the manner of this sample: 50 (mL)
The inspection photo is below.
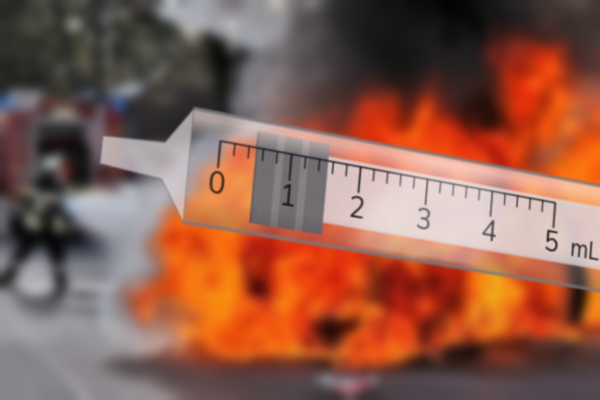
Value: 0.5 (mL)
